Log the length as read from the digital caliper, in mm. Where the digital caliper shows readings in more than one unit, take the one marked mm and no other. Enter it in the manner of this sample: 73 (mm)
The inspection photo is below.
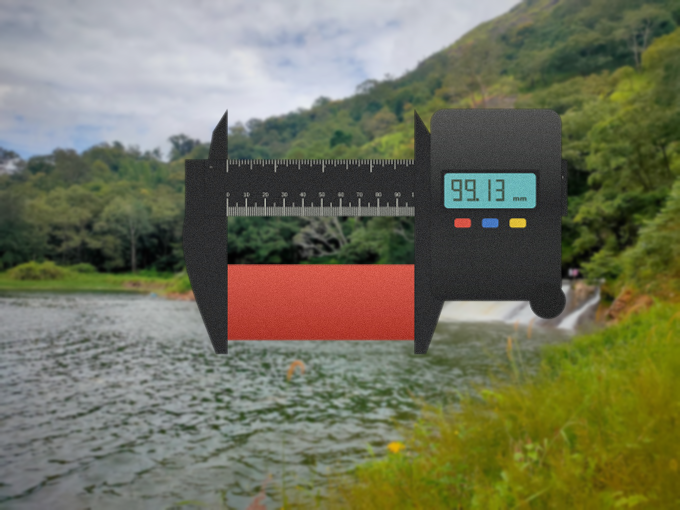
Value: 99.13 (mm)
